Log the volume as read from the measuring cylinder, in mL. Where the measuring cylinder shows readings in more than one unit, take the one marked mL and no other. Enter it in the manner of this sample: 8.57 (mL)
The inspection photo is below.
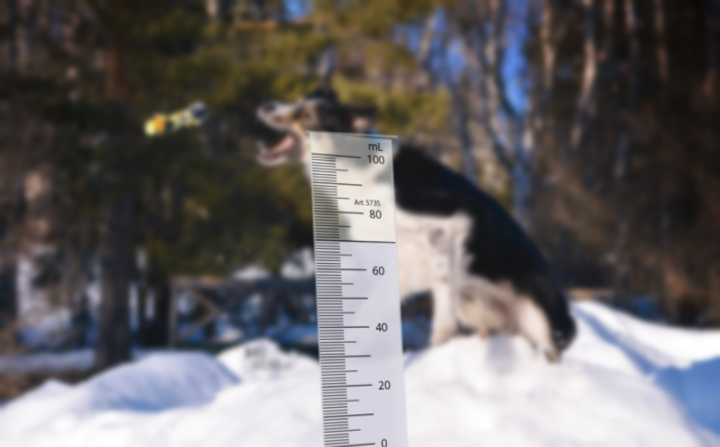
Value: 70 (mL)
